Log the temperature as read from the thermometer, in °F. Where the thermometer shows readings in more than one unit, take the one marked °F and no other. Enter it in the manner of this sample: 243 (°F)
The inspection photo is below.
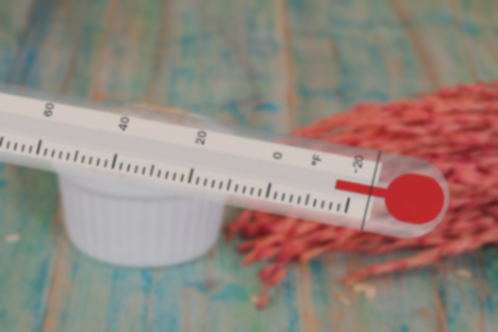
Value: -16 (°F)
